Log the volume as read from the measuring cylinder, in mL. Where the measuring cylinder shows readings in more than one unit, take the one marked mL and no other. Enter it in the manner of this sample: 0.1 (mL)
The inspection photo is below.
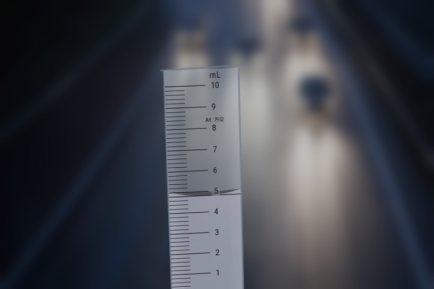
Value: 4.8 (mL)
